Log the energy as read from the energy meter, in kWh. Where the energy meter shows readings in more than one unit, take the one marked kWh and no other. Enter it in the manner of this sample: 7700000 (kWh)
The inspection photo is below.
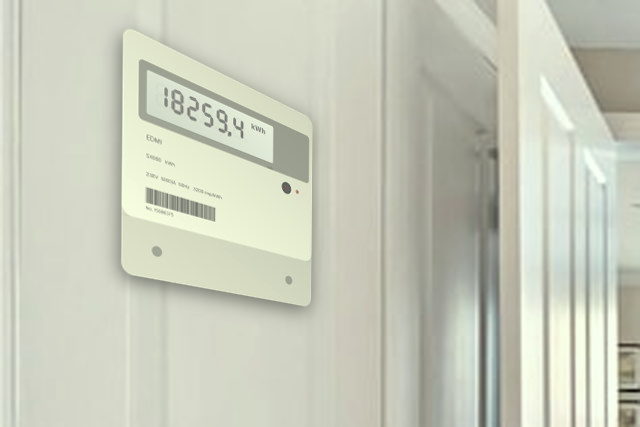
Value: 18259.4 (kWh)
